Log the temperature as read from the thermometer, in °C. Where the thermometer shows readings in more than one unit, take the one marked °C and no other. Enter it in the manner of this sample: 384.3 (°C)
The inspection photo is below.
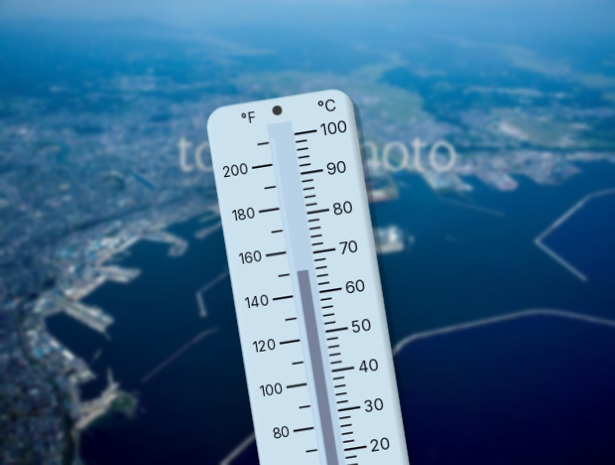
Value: 66 (°C)
